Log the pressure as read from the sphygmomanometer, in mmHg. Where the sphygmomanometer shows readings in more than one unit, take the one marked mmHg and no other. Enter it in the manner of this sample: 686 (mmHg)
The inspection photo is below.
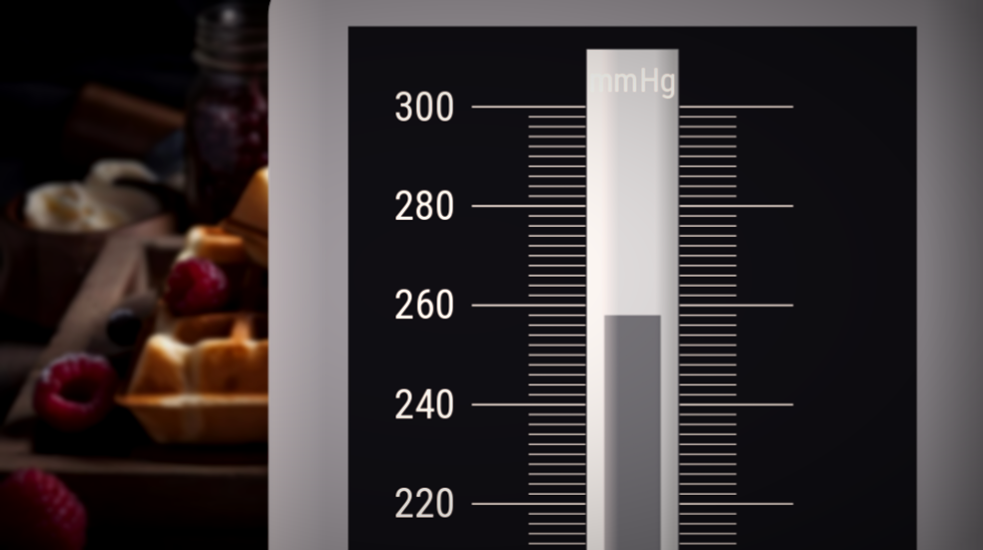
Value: 258 (mmHg)
